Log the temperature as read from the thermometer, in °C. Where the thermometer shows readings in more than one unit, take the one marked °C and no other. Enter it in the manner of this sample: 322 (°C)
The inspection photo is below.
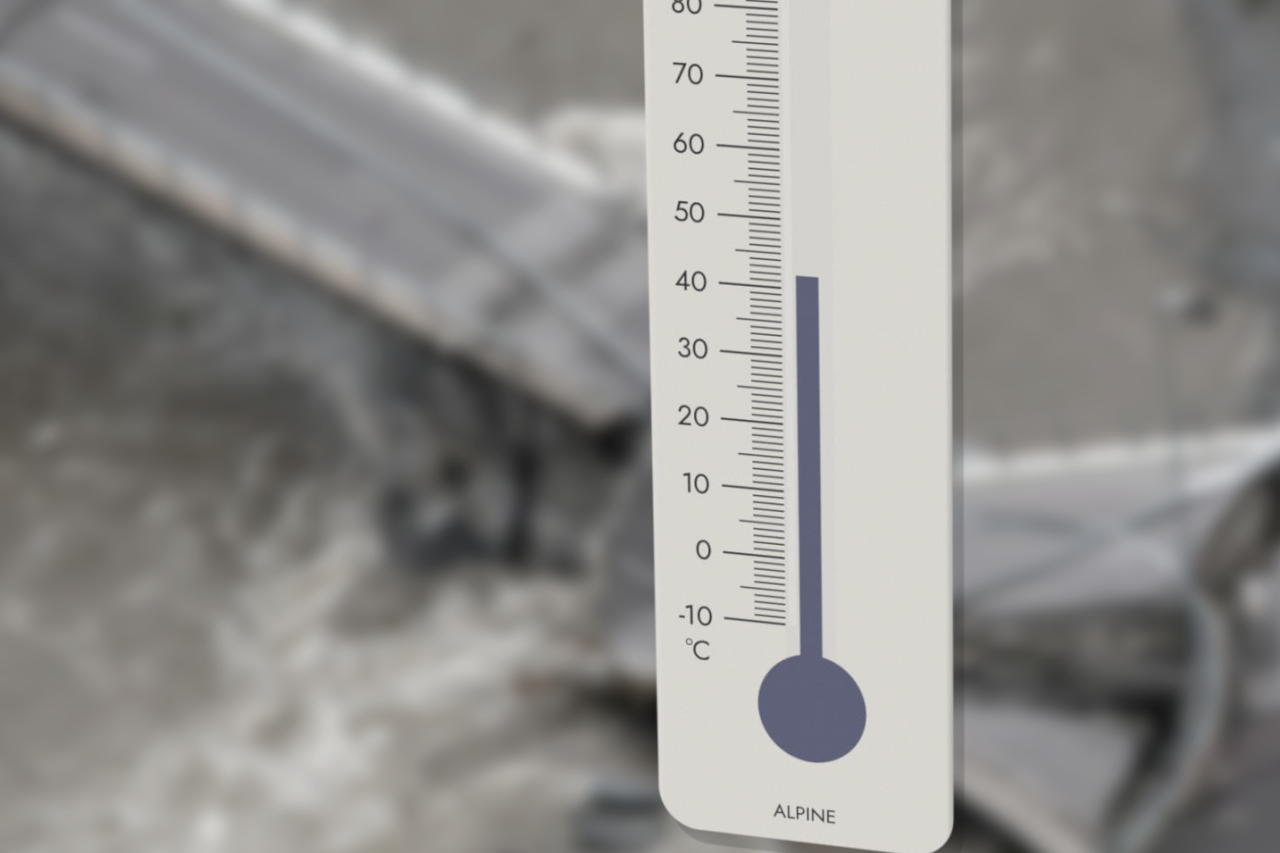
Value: 42 (°C)
